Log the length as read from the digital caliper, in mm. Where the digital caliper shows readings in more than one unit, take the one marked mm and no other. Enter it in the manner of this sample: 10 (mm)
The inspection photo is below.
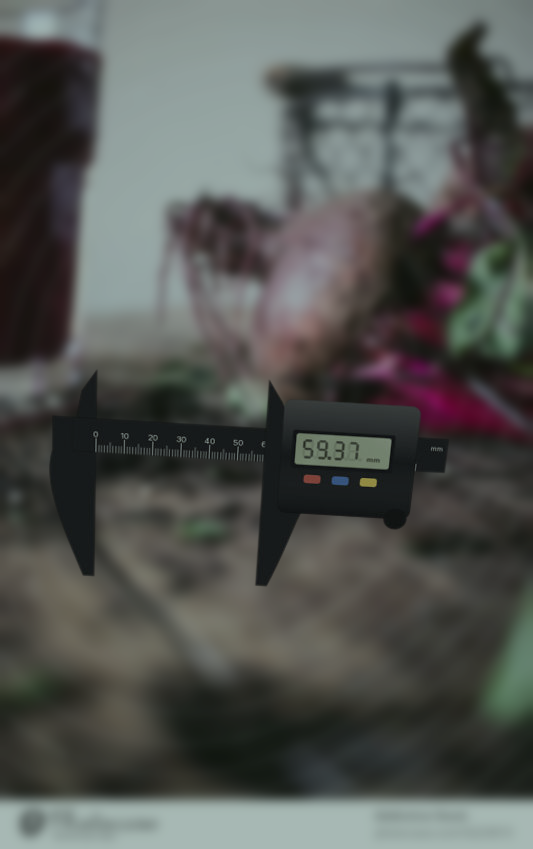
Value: 59.37 (mm)
